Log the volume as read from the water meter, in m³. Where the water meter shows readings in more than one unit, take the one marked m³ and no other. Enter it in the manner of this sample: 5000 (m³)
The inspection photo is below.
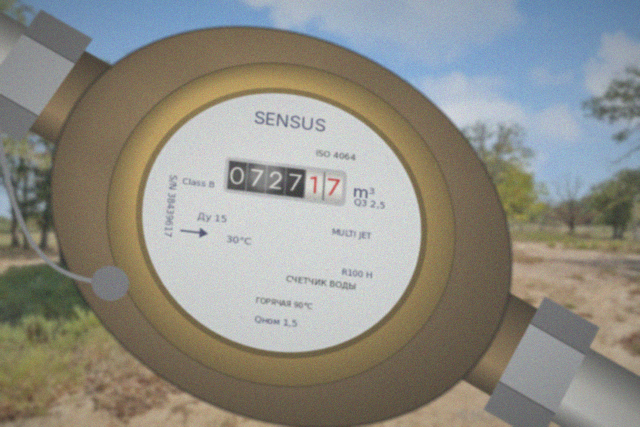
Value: 727.17 (m³)
